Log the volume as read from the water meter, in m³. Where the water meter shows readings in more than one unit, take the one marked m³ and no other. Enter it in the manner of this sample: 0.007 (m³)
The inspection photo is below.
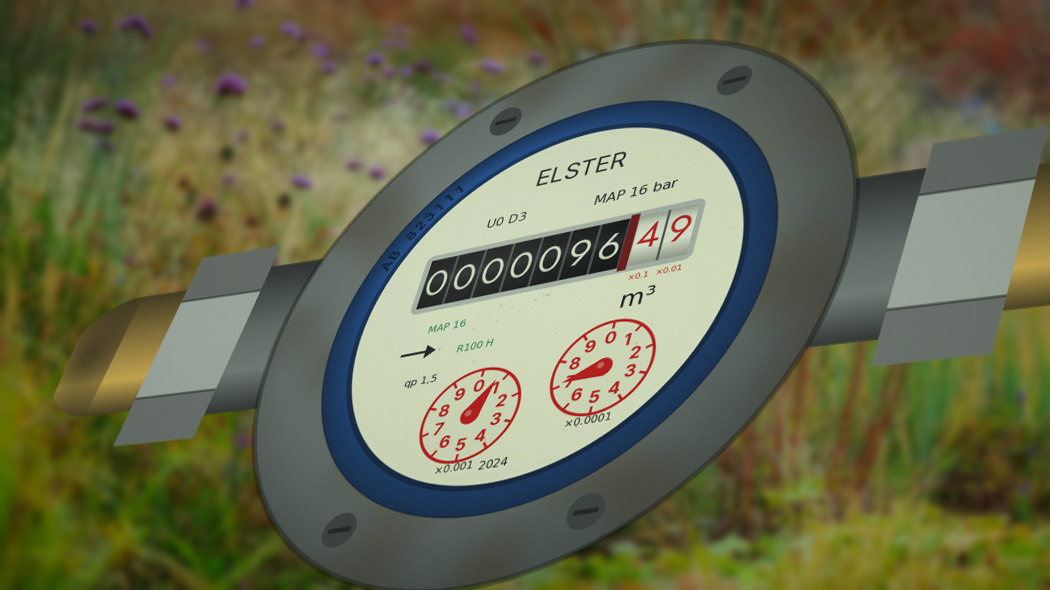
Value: 96.4907 (m³)
